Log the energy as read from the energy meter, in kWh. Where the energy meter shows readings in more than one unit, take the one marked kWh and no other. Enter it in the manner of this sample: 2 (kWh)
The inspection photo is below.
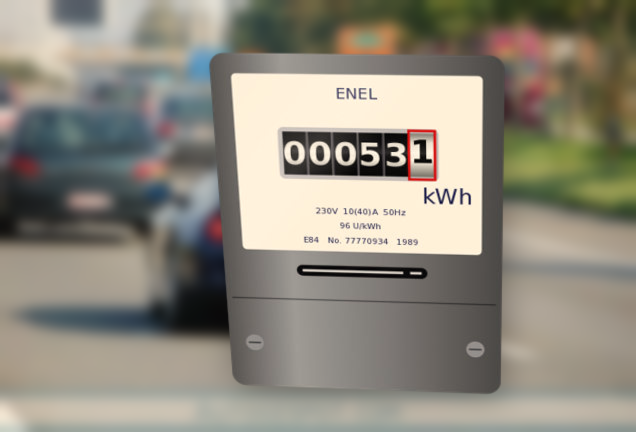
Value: 53.1 (kWh)
